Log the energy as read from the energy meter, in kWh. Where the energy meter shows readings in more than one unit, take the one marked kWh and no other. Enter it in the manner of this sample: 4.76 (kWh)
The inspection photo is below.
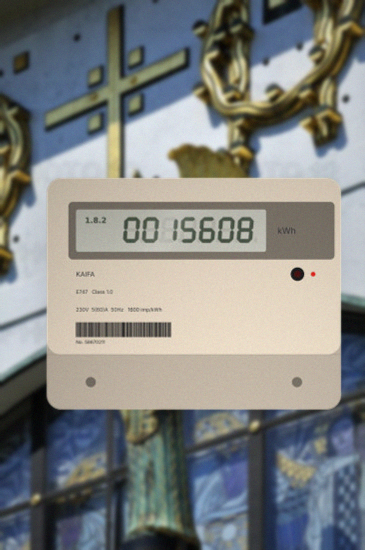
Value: 15608 (kWh)
